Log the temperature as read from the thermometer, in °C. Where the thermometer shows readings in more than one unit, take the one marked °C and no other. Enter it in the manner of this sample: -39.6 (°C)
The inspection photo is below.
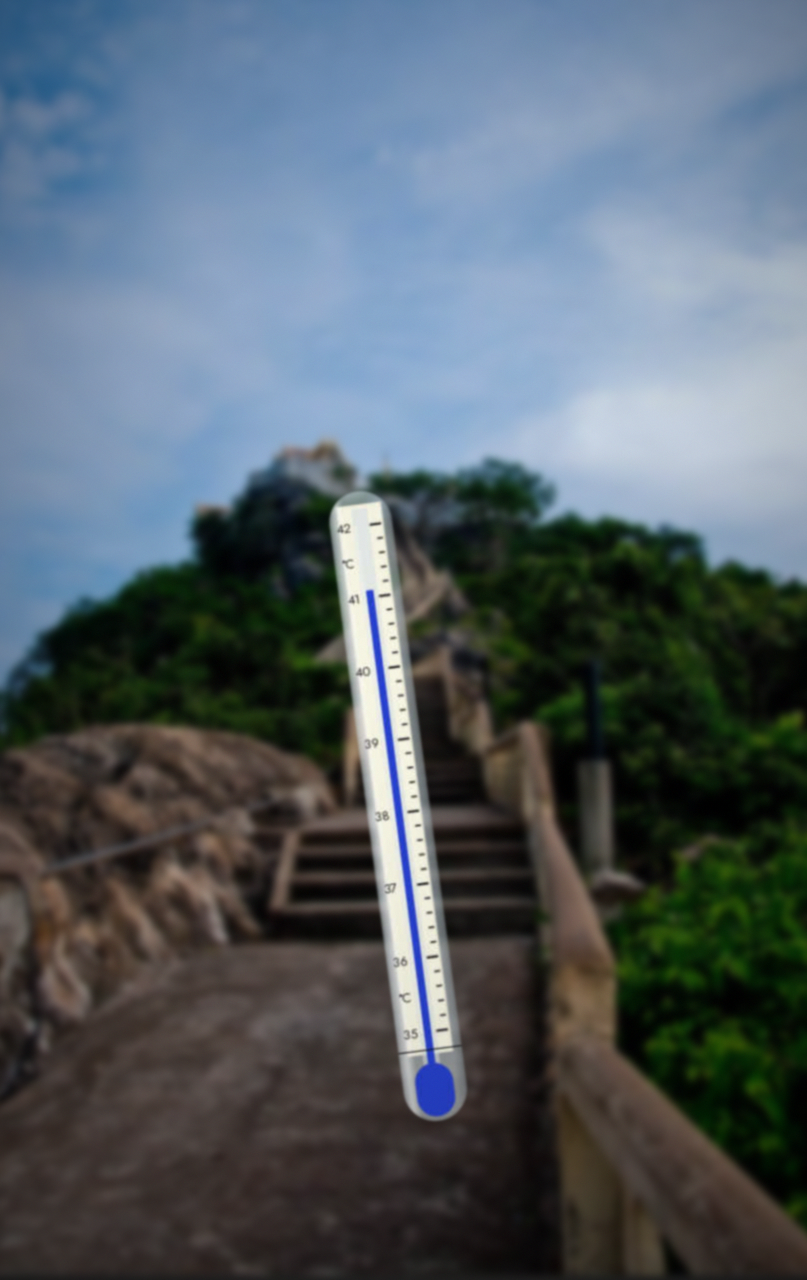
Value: 41.1 (°C)
